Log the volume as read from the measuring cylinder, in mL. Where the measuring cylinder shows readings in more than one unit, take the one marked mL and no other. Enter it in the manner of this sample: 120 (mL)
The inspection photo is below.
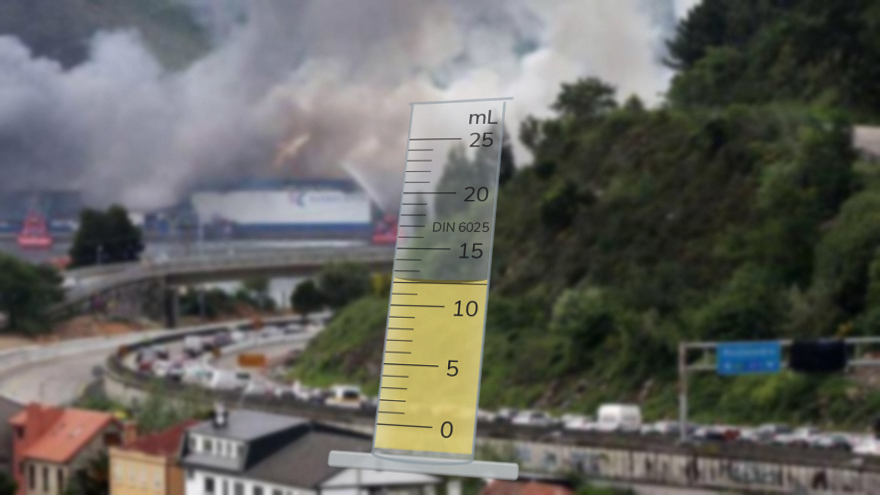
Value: 12 (mL)
